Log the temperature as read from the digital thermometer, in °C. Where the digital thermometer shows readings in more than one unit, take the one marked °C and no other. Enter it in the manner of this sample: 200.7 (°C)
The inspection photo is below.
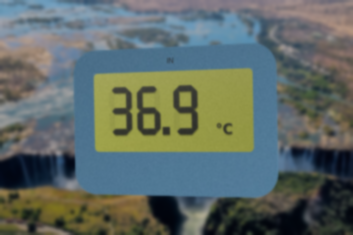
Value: 36.9 (°C)
